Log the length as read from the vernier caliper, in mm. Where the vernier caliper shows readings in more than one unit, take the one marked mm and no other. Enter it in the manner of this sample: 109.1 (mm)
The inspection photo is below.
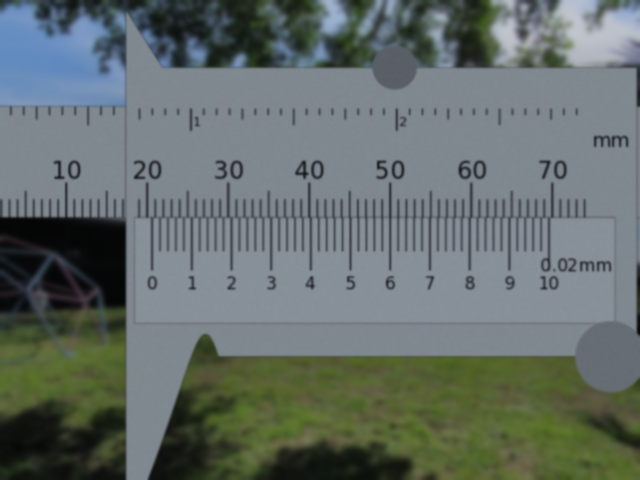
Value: 20.6 (mm)
